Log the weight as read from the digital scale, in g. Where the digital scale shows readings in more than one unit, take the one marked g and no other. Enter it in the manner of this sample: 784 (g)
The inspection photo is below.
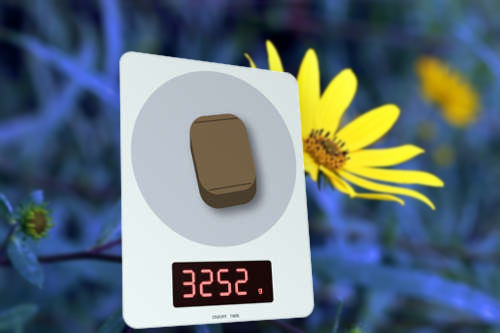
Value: 3252 (g)
